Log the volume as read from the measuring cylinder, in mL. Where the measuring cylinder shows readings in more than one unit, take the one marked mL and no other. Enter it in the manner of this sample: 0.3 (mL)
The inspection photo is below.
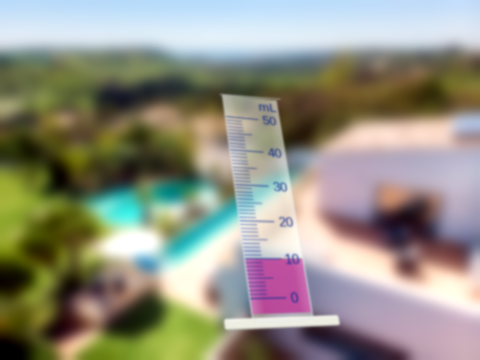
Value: 10 (mL)
